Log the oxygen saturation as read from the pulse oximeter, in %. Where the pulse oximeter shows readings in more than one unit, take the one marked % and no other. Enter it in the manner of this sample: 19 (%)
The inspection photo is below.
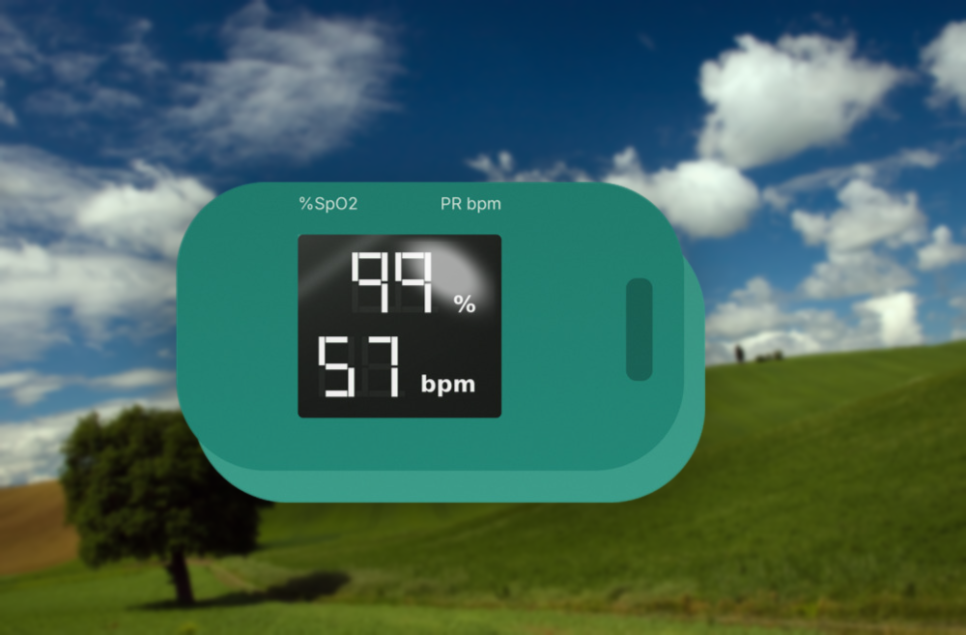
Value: 99 (%)
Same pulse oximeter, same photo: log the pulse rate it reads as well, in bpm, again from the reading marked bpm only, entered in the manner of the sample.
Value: 57 (bpm)
